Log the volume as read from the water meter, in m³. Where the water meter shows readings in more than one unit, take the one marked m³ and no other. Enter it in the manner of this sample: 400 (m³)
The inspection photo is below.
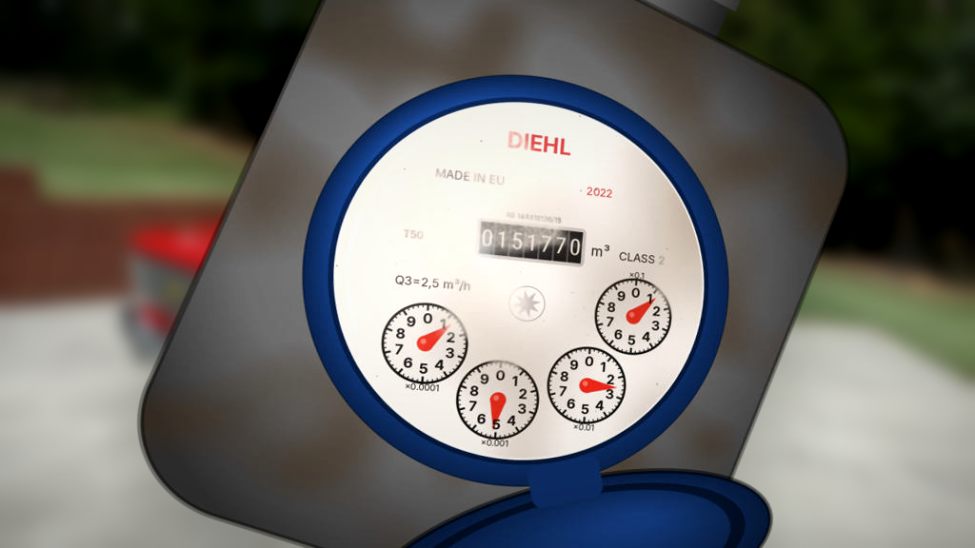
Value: 151770.1251 (m³)
